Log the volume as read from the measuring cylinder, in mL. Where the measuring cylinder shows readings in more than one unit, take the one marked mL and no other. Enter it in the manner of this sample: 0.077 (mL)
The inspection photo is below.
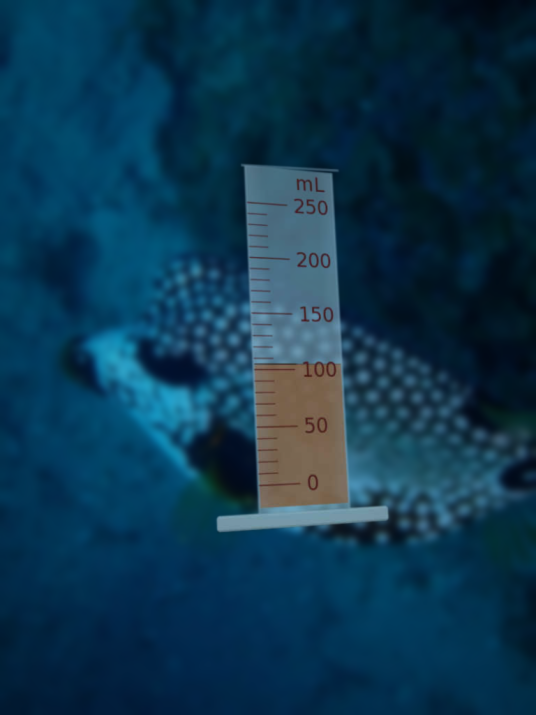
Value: 105 (mL)
